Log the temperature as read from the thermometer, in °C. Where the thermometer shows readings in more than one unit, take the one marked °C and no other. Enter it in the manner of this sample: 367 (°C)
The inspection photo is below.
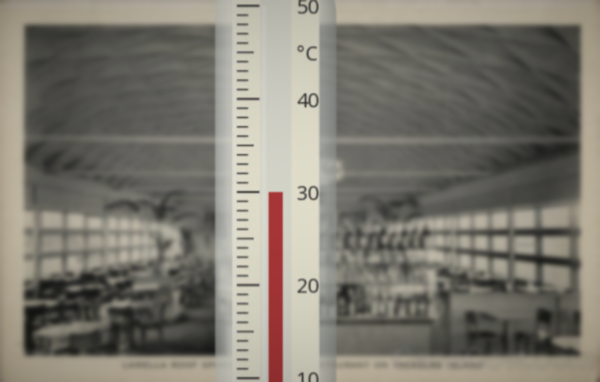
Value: 30 (°C)
